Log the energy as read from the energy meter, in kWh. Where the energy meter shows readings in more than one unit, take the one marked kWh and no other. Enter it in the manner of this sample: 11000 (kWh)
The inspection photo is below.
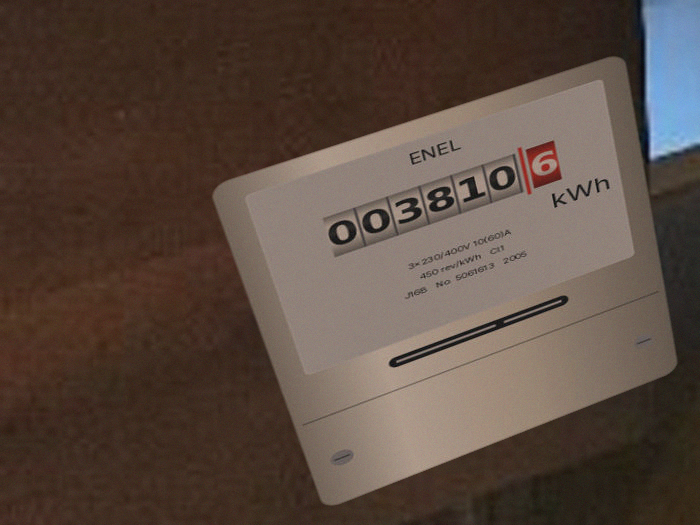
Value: 3810.6 (kWh)
